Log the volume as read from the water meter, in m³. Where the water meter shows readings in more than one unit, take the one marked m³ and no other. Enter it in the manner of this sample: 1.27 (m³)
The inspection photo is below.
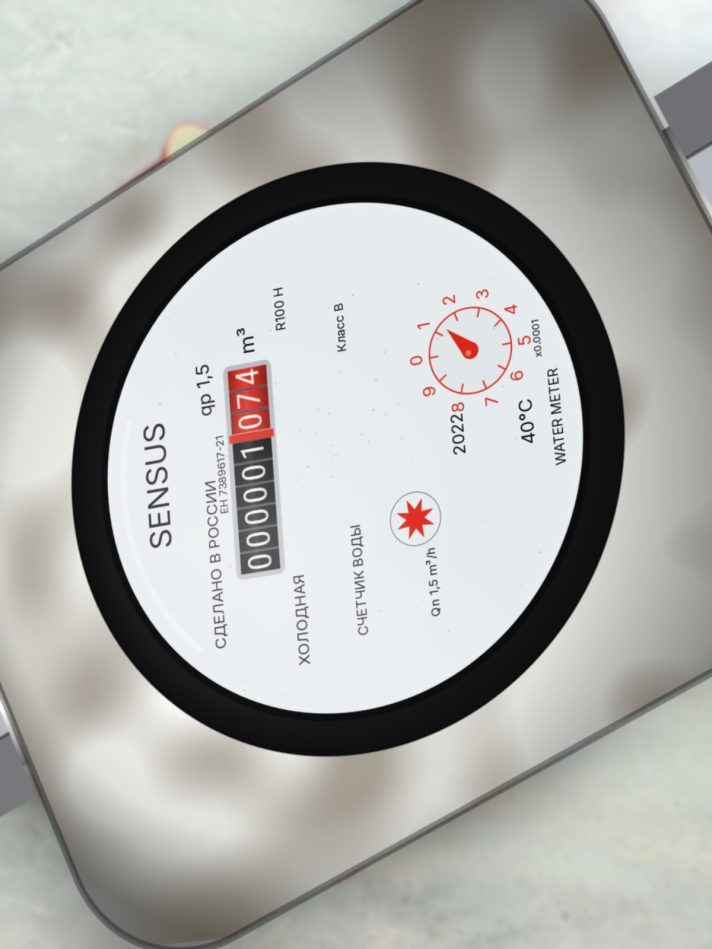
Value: 1.0741 (m³)
